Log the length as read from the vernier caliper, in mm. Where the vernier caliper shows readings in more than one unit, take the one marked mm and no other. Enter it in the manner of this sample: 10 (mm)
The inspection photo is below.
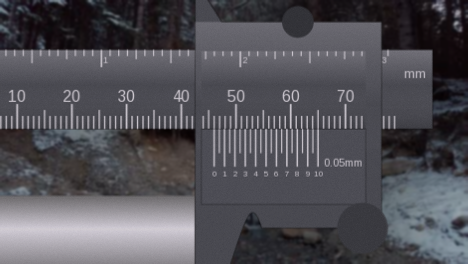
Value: 46.0 (mm)
